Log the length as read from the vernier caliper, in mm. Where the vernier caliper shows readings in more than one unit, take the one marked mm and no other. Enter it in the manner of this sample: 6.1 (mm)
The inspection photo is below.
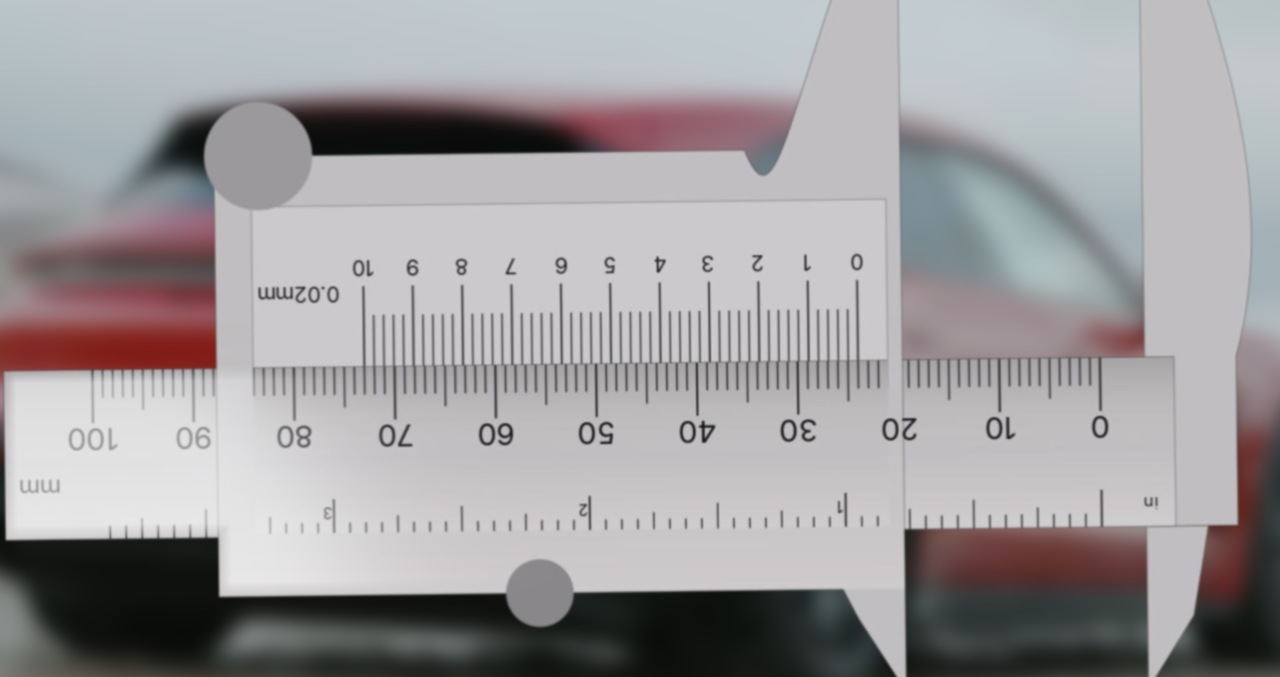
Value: 24.0 (mm)
